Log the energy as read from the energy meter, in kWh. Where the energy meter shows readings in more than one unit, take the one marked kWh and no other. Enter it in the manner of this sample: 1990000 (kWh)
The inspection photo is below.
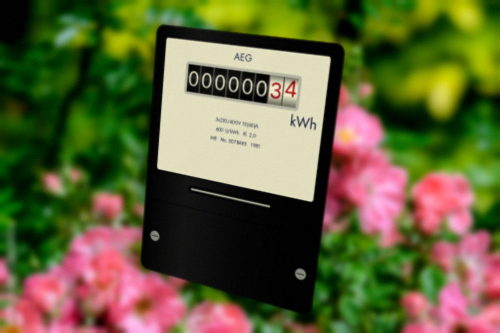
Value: 0.34 (kWh)
